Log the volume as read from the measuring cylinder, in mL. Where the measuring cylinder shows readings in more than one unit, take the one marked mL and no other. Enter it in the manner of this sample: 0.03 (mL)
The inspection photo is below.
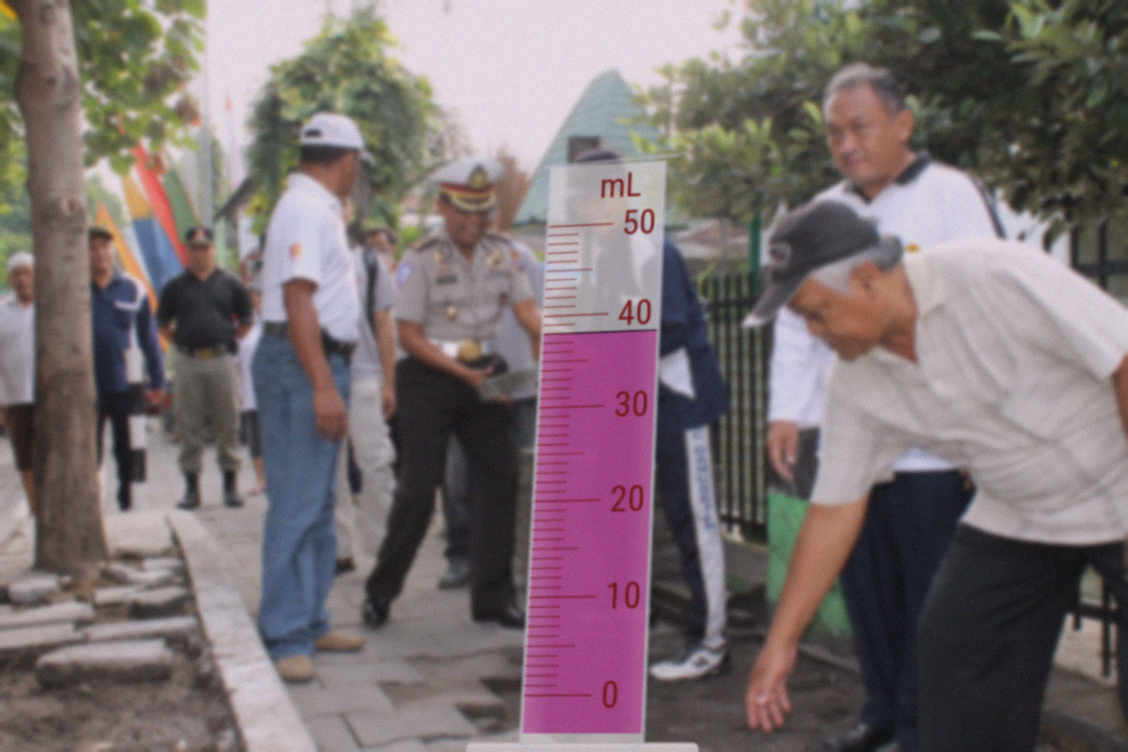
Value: 38 (mL)
